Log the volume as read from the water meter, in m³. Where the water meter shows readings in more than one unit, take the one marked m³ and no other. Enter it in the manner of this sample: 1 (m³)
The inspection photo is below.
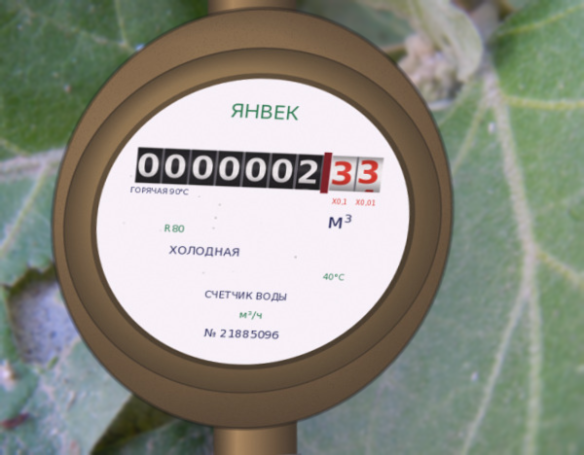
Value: 2.33 (m³)
